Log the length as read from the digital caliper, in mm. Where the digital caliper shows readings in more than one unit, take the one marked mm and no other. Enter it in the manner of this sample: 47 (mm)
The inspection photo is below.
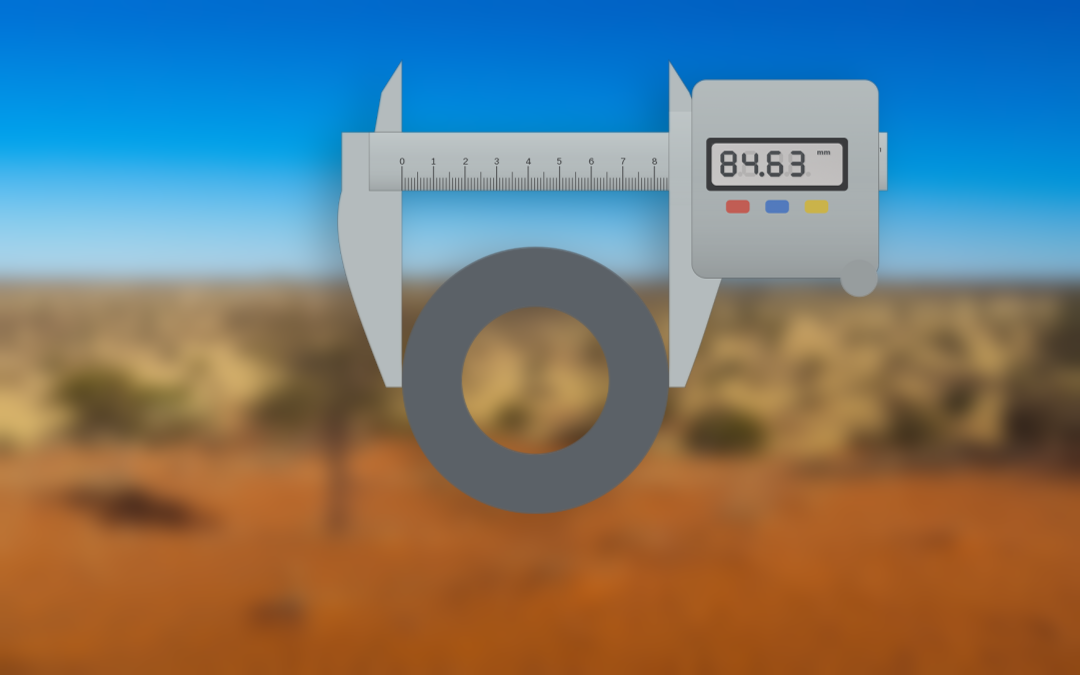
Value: 84.63 (mm)
